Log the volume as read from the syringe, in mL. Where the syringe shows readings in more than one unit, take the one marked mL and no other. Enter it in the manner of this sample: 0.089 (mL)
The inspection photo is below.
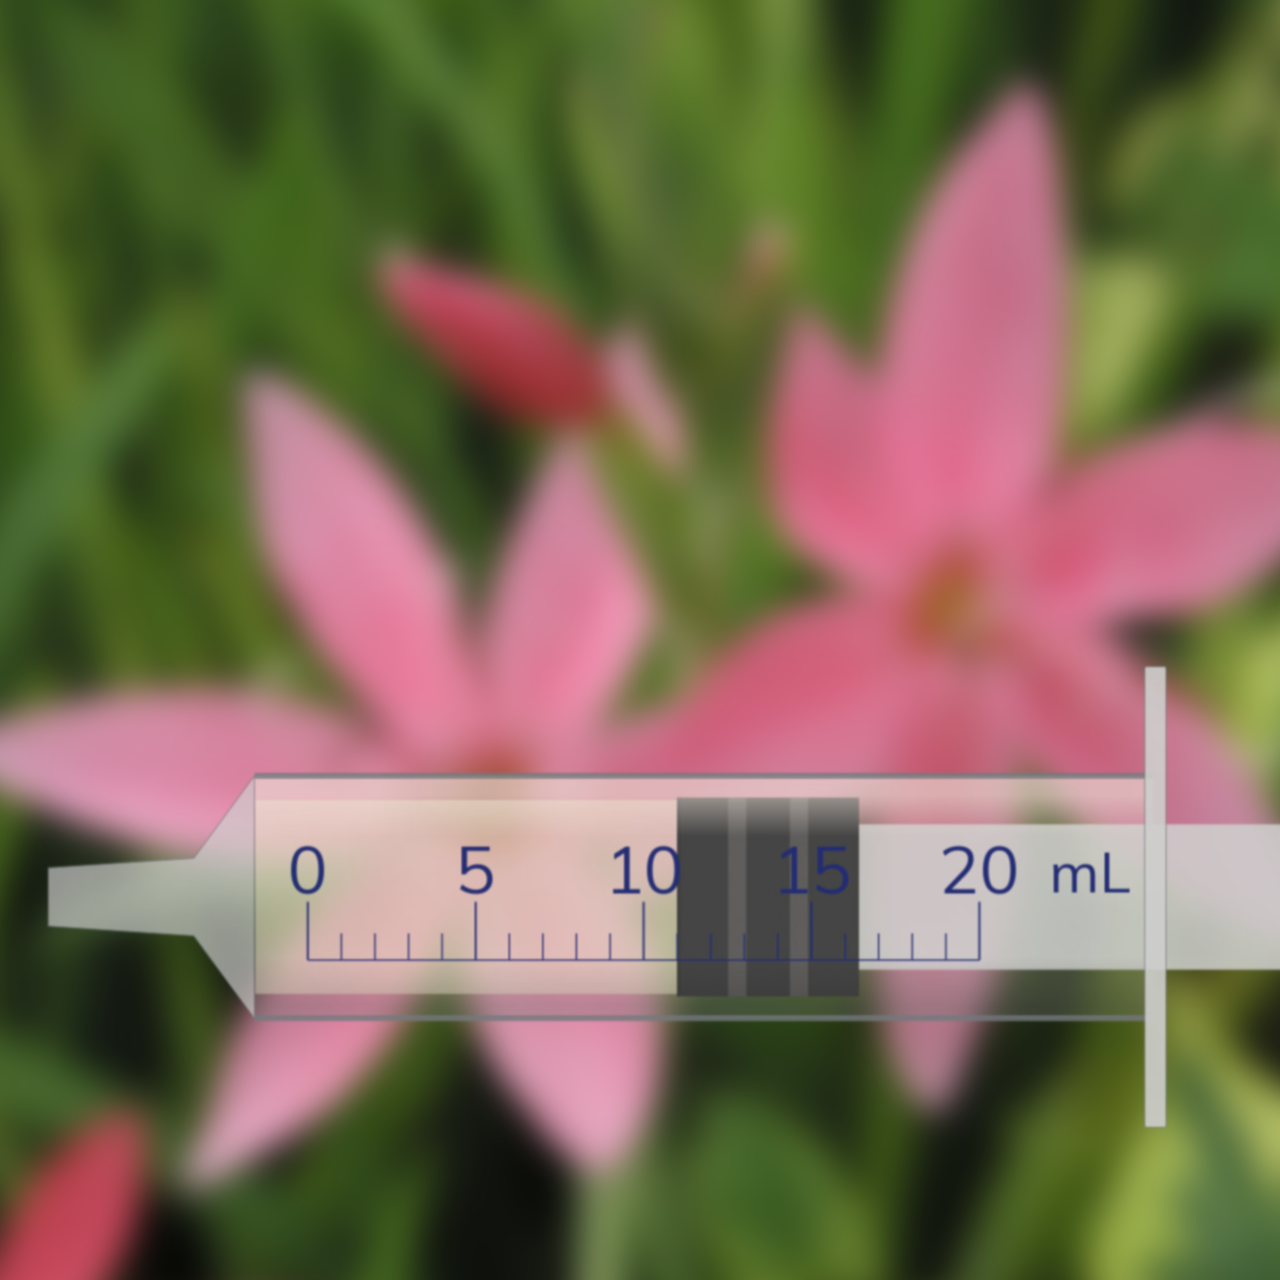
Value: 11 (mL)
